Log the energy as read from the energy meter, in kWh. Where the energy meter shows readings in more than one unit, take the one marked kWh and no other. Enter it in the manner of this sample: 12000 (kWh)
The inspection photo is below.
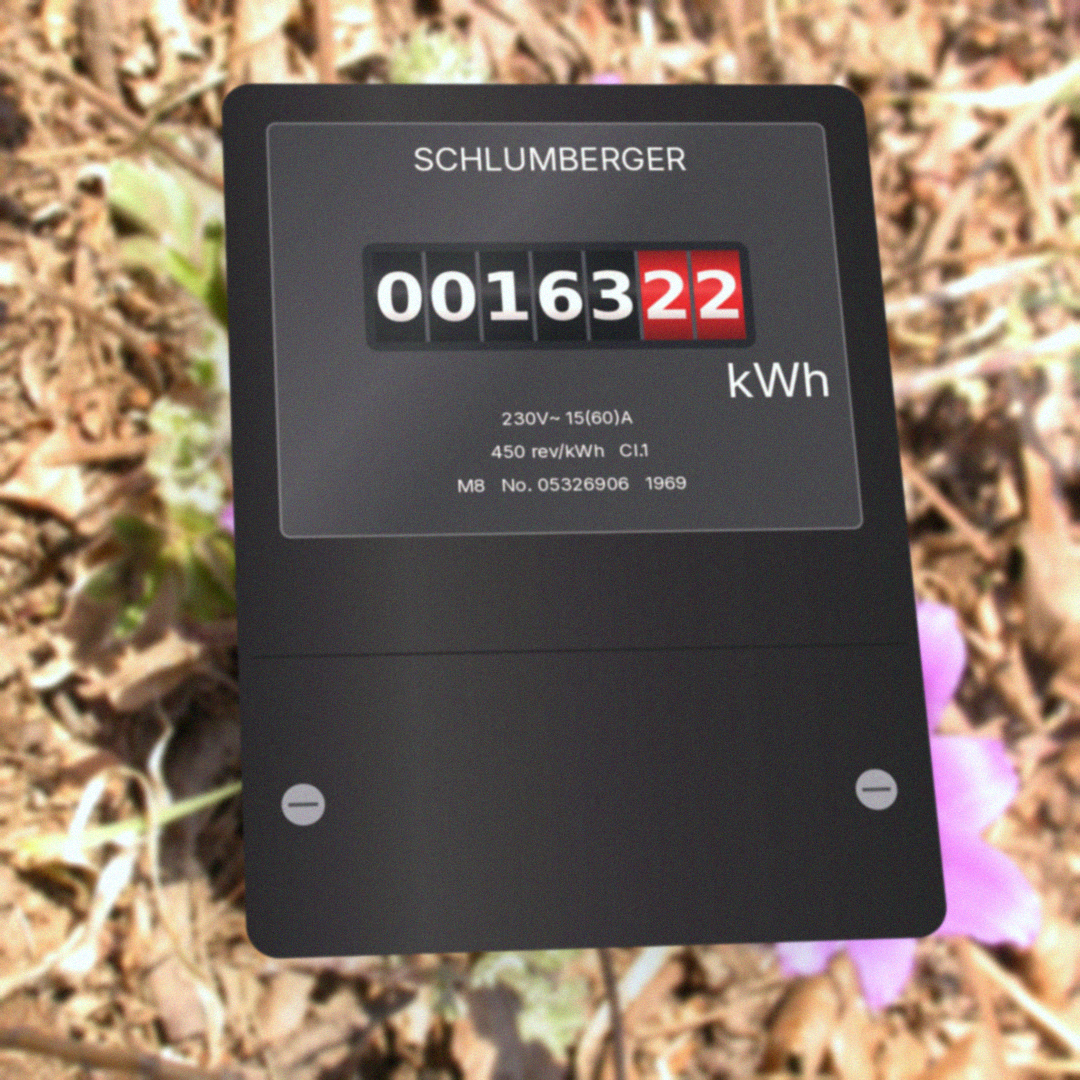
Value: 163.22 (kWh)
